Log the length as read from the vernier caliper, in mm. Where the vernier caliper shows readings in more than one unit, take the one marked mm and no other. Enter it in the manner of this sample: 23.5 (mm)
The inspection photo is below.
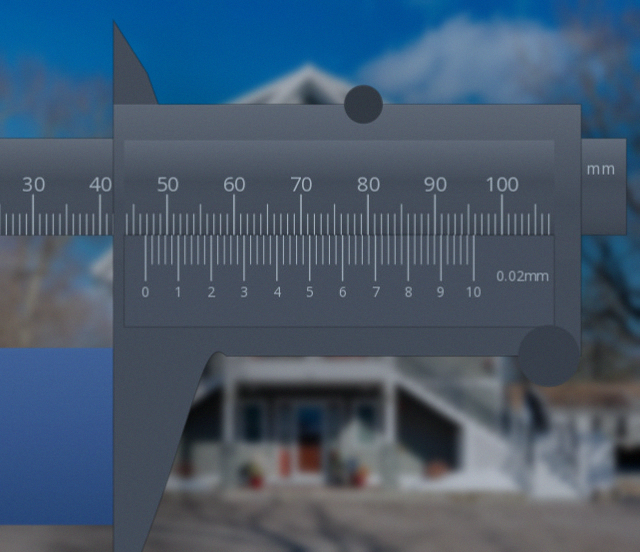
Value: 46.8 (mm)
